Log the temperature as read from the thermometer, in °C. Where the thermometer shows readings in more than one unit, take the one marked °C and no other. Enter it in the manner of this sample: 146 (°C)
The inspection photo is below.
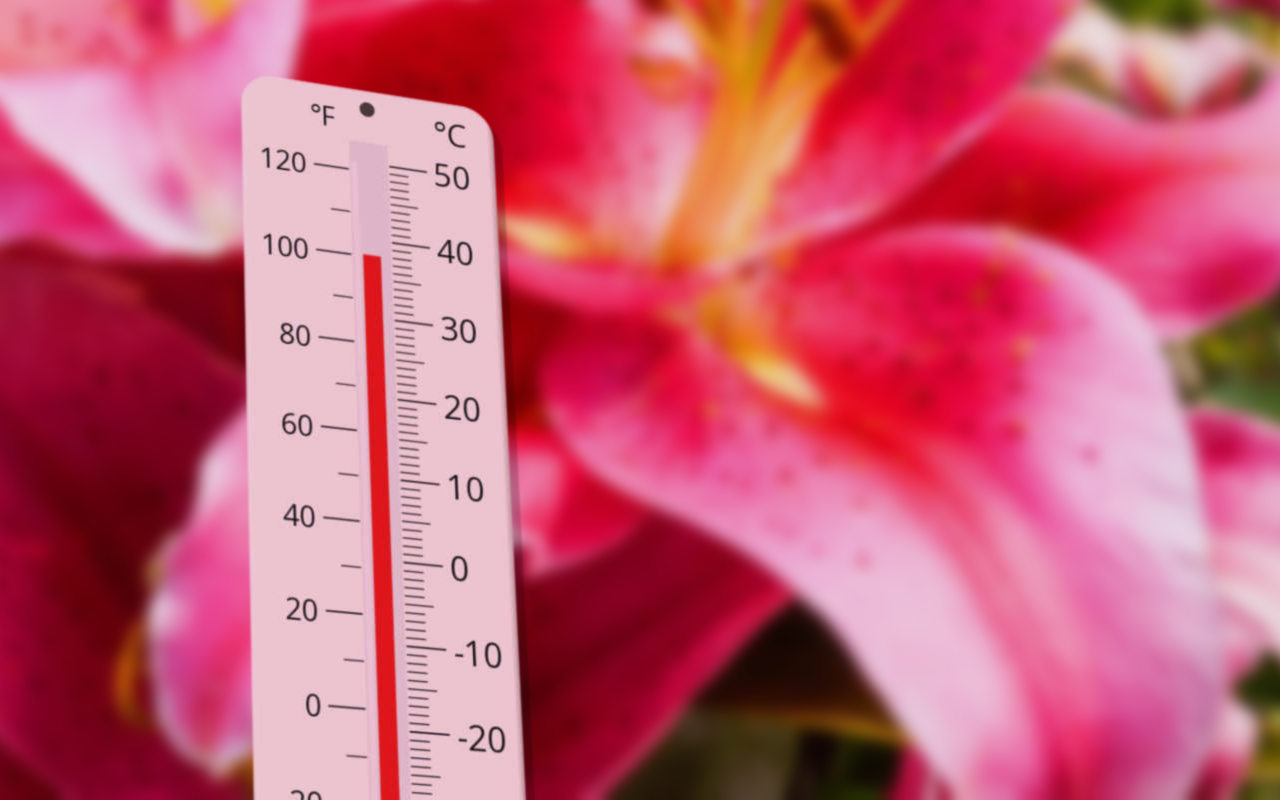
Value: 38 (°C)
